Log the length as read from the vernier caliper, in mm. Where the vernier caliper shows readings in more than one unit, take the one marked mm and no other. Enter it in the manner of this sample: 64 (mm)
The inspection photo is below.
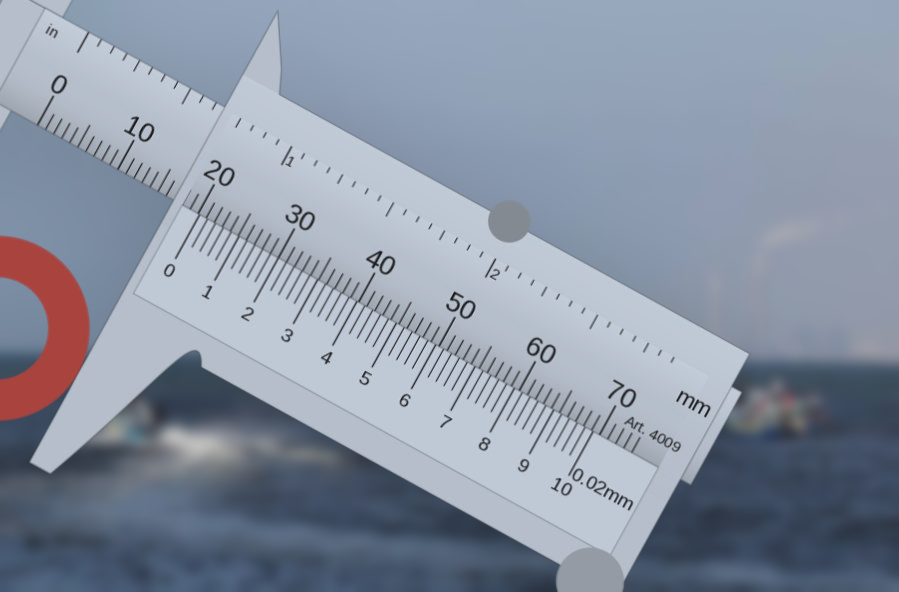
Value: 20.2 (mm)
